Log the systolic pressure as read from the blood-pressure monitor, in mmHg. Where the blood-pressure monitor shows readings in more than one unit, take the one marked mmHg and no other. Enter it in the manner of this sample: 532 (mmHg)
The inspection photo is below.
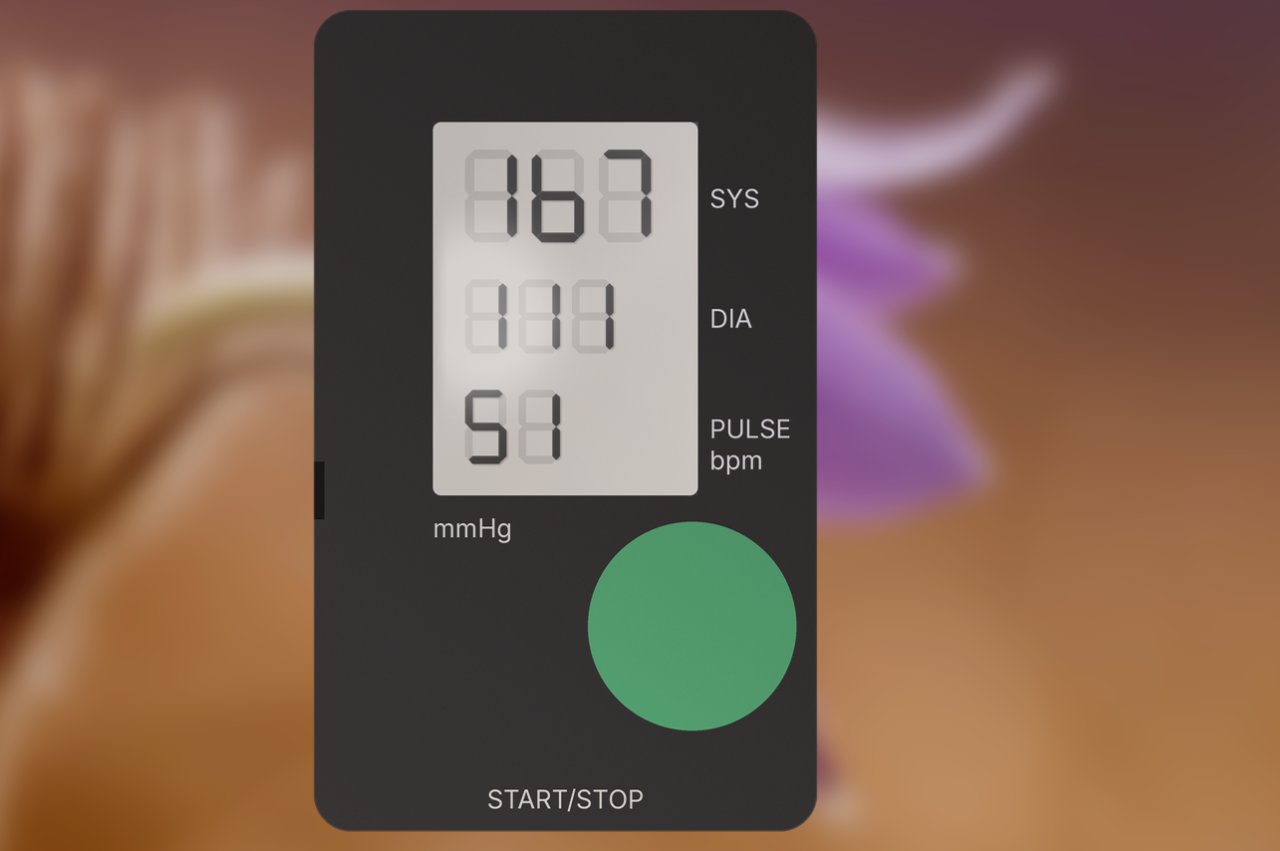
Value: 167 (mmHg)
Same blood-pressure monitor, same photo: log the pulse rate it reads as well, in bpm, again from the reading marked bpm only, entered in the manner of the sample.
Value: 51 (bpm)
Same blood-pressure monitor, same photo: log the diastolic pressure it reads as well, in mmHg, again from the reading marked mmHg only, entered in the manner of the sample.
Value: 111 (mmHg)
